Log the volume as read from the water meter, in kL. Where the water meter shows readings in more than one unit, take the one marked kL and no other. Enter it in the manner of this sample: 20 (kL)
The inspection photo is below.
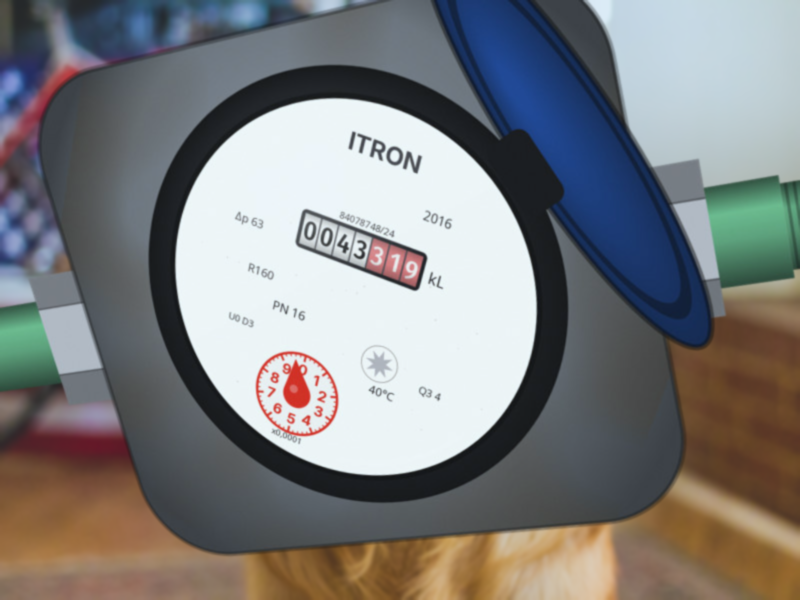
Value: 43.3189 (kL)
